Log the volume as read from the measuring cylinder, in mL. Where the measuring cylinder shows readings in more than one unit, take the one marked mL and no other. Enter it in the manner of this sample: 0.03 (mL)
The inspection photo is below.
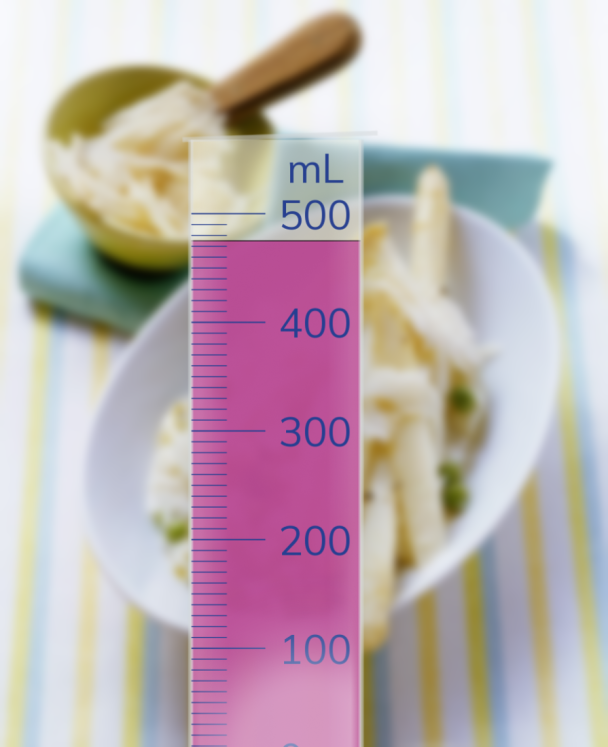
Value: 475 (mL)
